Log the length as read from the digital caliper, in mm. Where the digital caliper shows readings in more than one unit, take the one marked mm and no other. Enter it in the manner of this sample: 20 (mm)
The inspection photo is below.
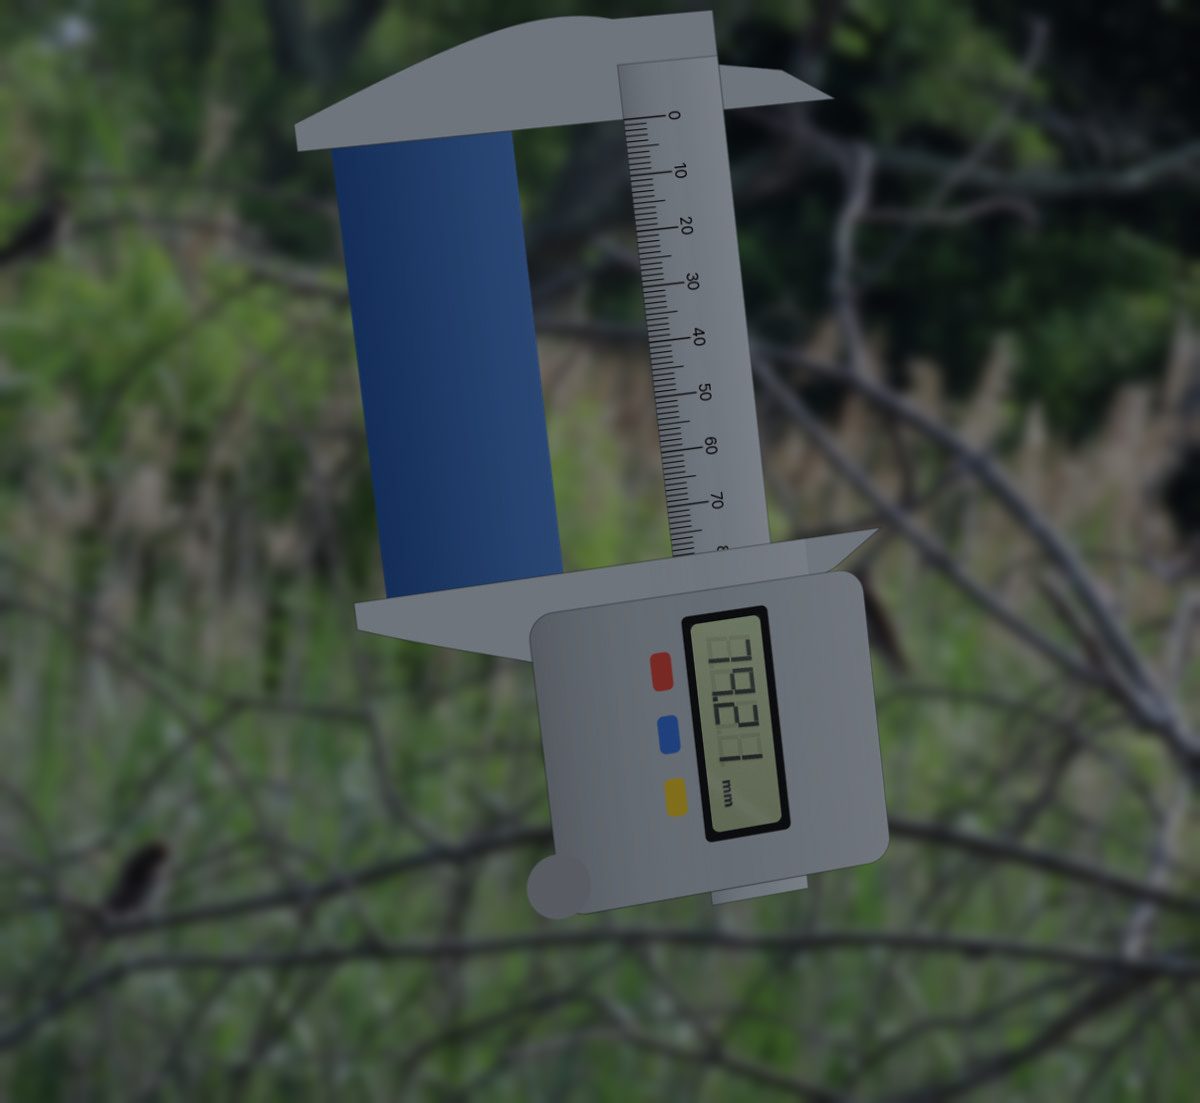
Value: 79.21 (mm)
